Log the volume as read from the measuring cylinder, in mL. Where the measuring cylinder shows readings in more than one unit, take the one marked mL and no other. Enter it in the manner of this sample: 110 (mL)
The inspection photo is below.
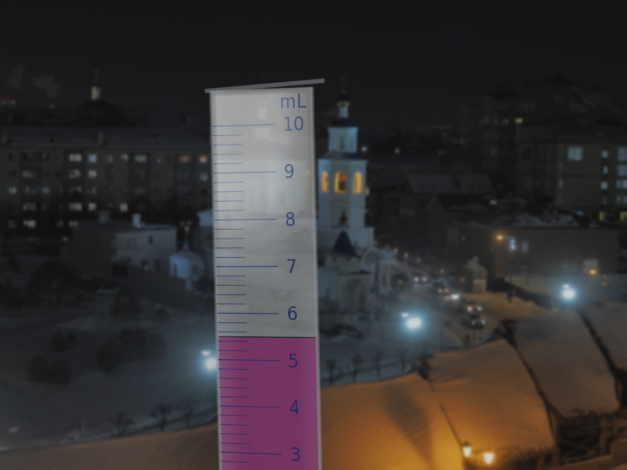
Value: 5.5 (mL)
